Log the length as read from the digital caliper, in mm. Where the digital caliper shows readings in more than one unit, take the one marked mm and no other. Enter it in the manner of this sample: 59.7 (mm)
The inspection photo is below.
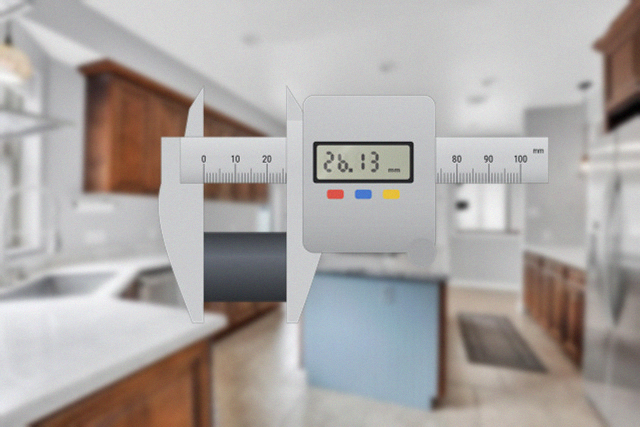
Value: 26.13 (mm)
